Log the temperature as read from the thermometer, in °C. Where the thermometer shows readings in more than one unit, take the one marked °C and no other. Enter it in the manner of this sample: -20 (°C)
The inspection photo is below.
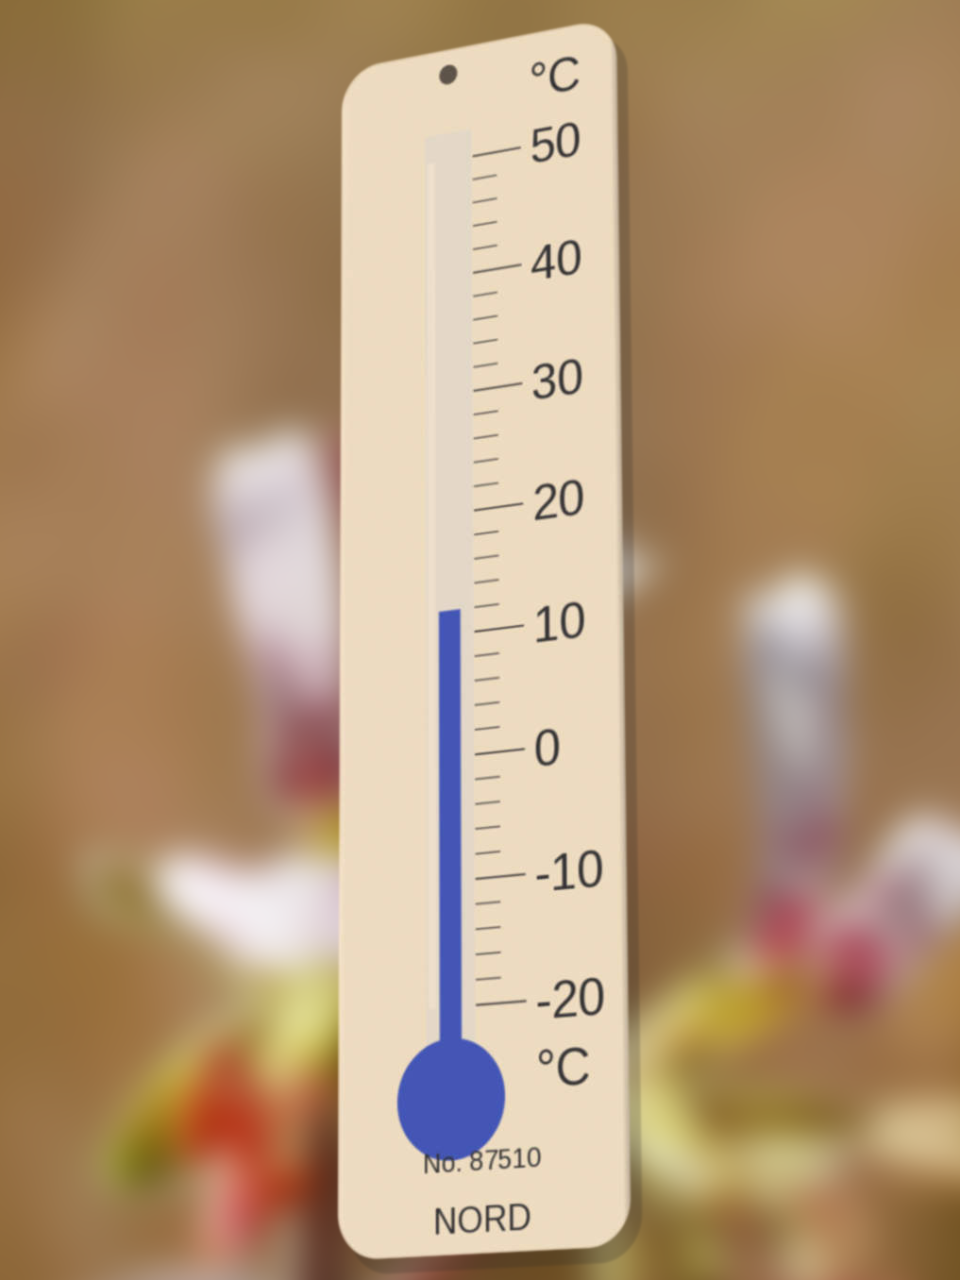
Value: 12 (°C)
